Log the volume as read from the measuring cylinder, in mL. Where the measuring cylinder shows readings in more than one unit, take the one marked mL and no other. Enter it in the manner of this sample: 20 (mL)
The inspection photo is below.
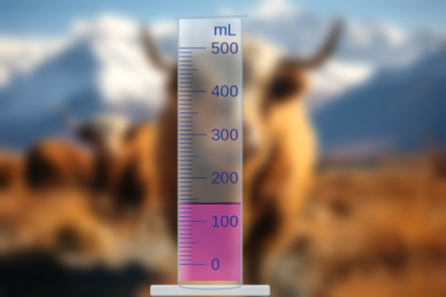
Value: 140 (mL)
